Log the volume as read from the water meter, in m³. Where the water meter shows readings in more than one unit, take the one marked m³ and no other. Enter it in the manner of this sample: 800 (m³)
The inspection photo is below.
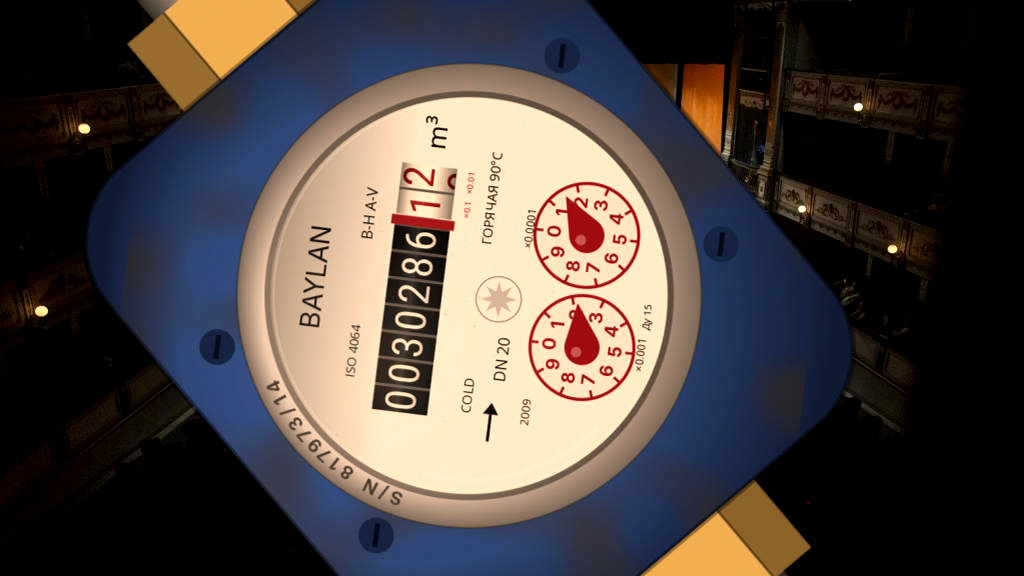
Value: 30286.1221 (m³)
